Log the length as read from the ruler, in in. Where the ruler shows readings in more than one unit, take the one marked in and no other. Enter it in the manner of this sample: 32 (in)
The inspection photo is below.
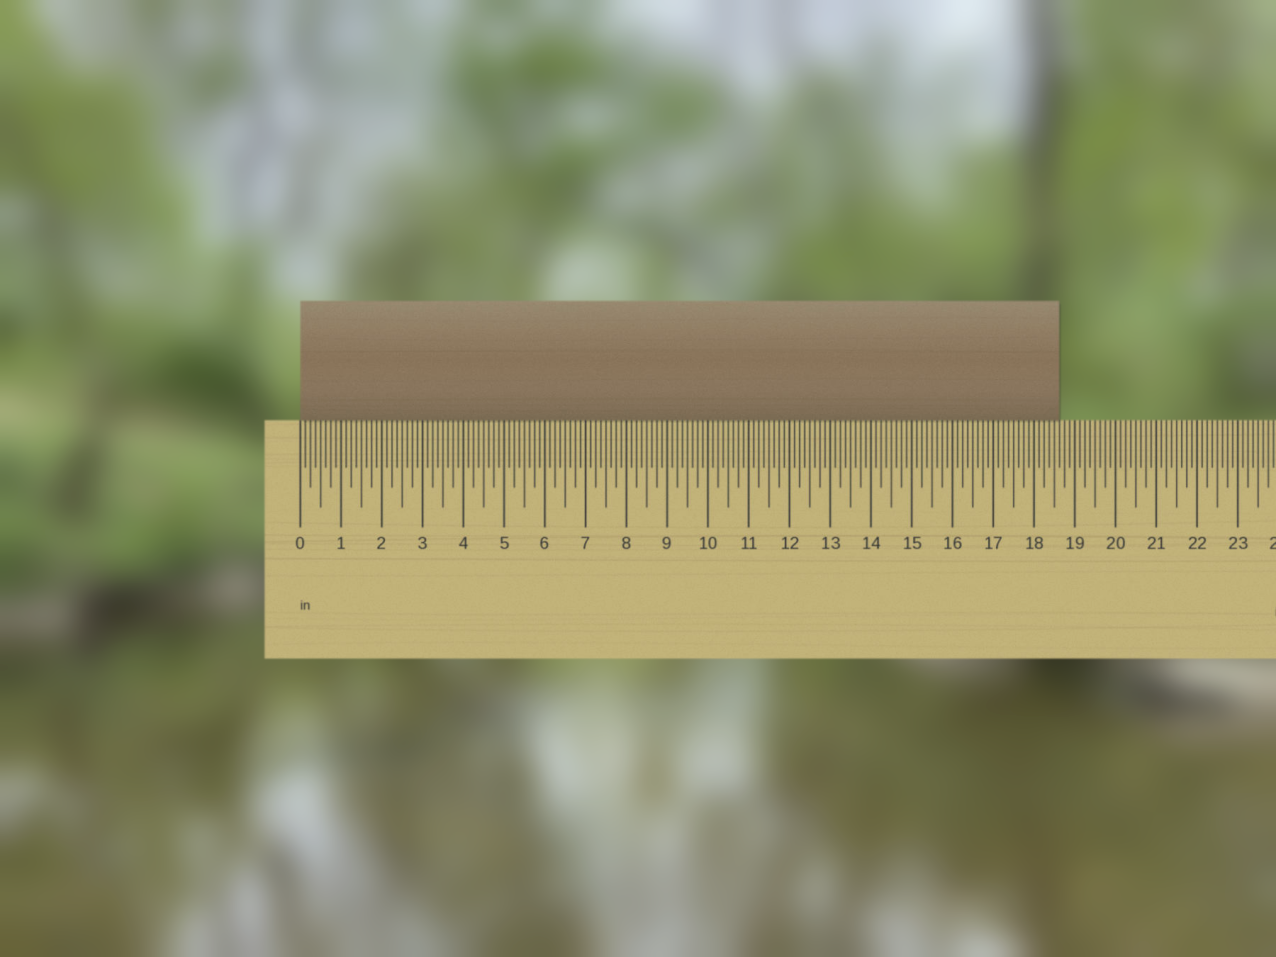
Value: 18.625 (in)
